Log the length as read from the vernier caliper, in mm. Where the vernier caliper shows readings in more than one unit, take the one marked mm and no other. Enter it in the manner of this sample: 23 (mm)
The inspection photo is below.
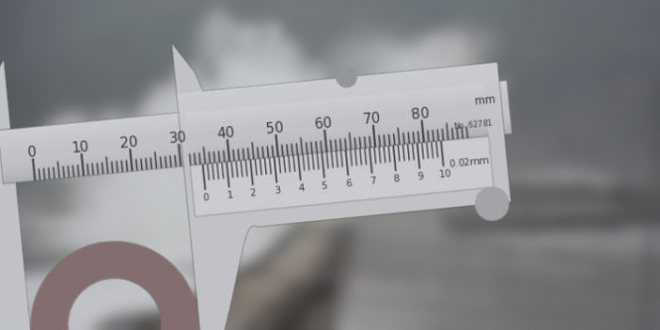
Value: 34.5 (mm)
